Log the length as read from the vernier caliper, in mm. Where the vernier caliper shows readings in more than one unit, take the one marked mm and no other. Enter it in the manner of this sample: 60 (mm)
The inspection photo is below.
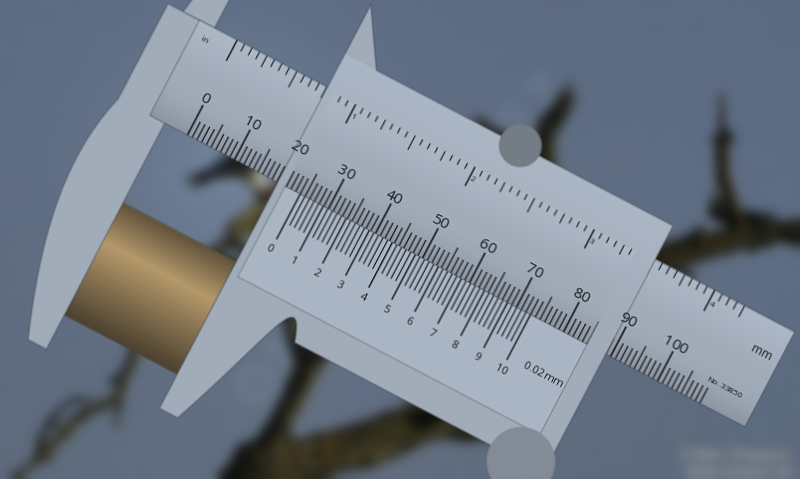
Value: 24.0 (mm)
